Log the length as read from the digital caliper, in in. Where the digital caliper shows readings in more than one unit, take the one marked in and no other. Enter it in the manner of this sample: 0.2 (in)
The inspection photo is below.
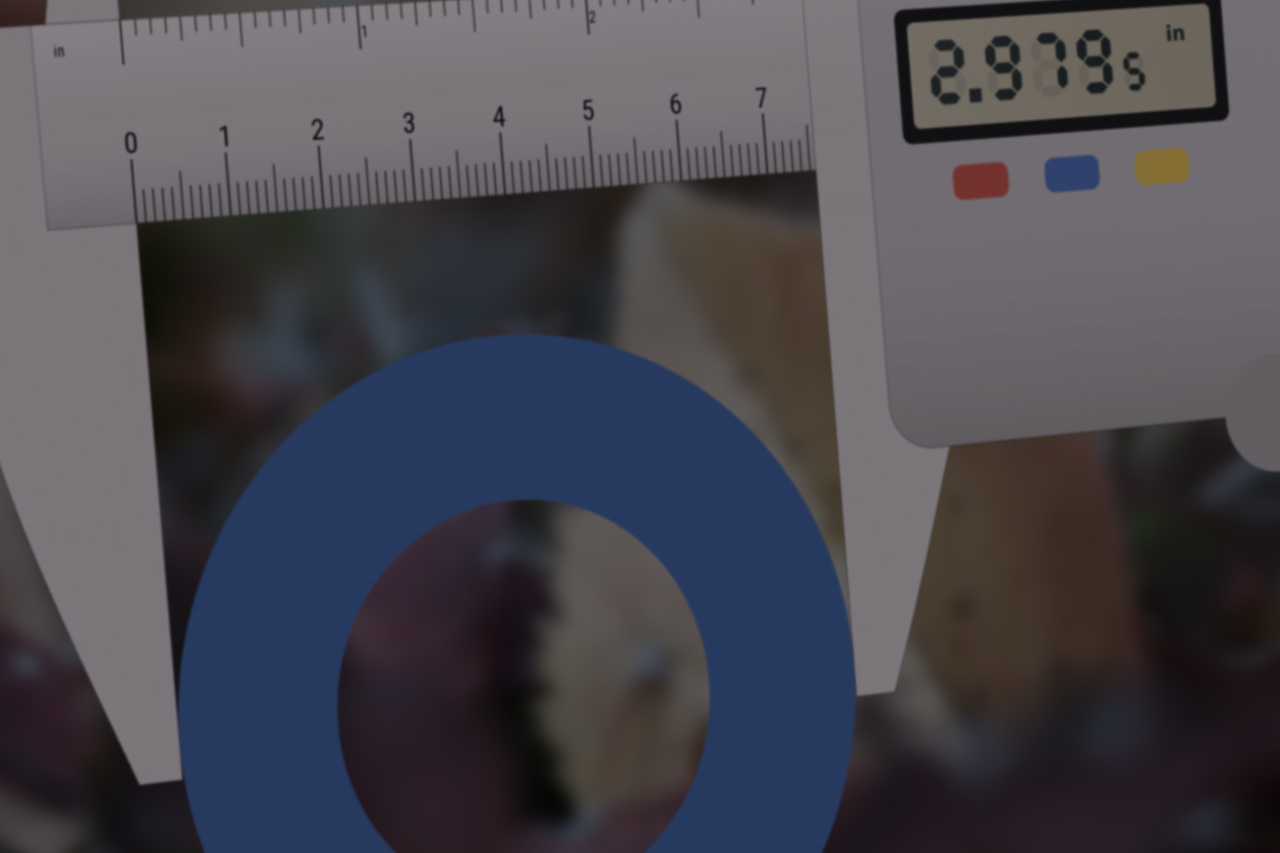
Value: 2.9795 (in)
